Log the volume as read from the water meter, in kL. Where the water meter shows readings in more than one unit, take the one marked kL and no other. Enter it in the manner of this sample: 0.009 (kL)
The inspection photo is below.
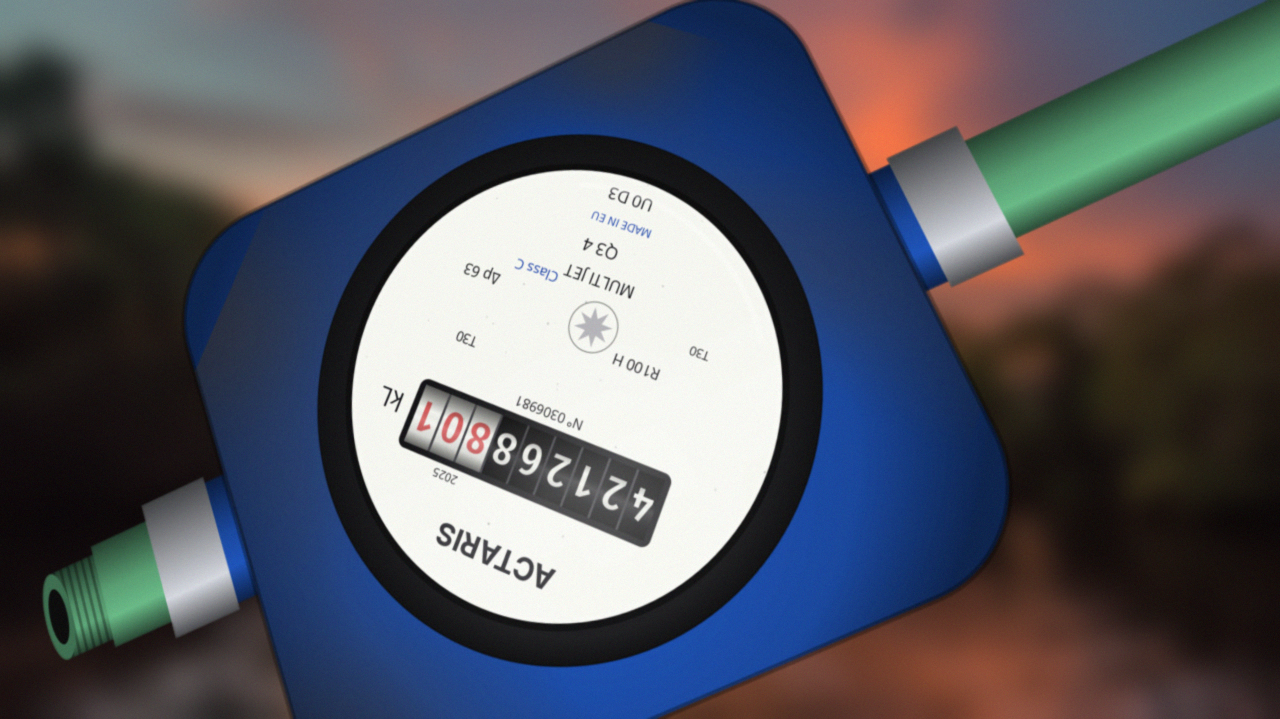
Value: 421268.801 (kL)
